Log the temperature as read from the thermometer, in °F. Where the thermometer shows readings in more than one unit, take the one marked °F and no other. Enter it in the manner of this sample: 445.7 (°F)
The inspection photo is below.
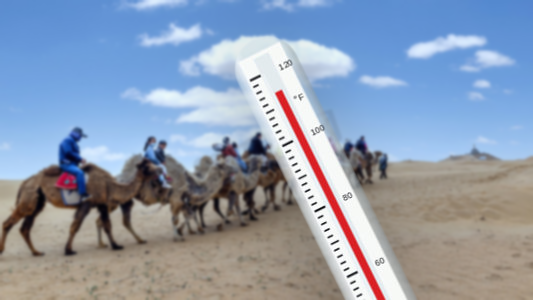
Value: 114 (°F)
